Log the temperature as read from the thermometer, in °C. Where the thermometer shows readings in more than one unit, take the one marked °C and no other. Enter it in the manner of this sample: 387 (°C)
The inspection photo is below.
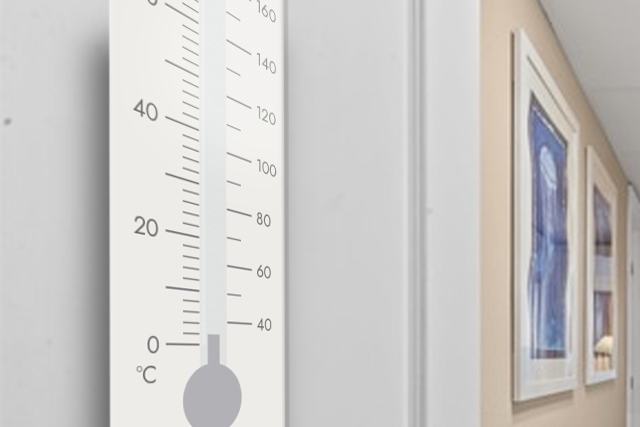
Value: 2 (°C)
